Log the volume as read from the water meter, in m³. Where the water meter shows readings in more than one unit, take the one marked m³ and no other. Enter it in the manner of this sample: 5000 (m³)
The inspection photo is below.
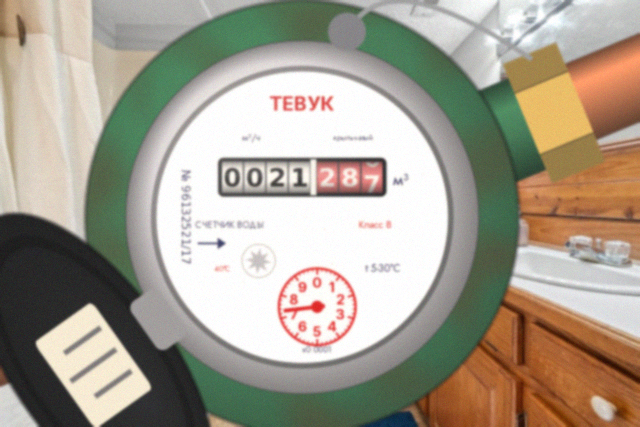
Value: 21.2867 (m³)
